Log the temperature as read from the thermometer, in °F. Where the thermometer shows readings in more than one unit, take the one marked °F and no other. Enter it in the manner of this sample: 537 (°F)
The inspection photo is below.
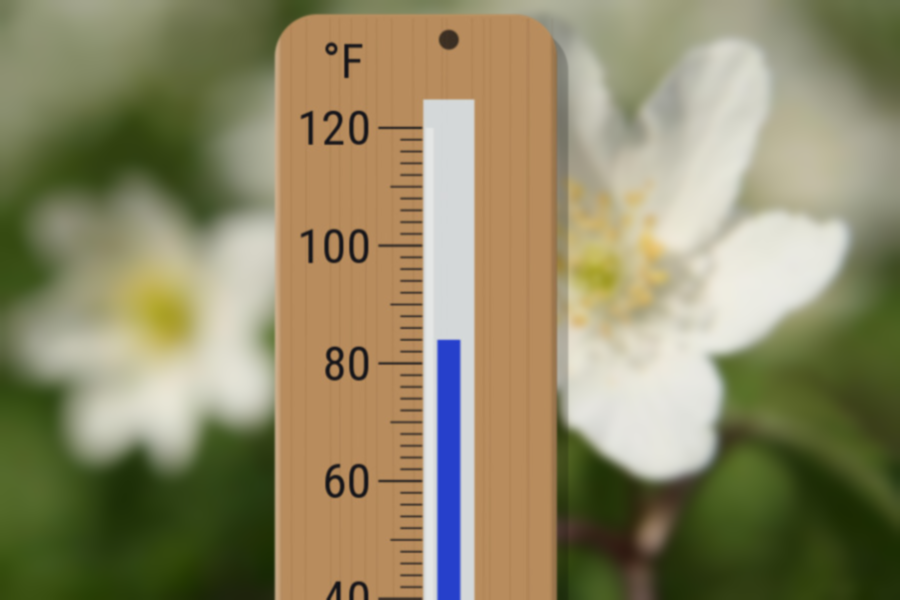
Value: 84 (°F)
